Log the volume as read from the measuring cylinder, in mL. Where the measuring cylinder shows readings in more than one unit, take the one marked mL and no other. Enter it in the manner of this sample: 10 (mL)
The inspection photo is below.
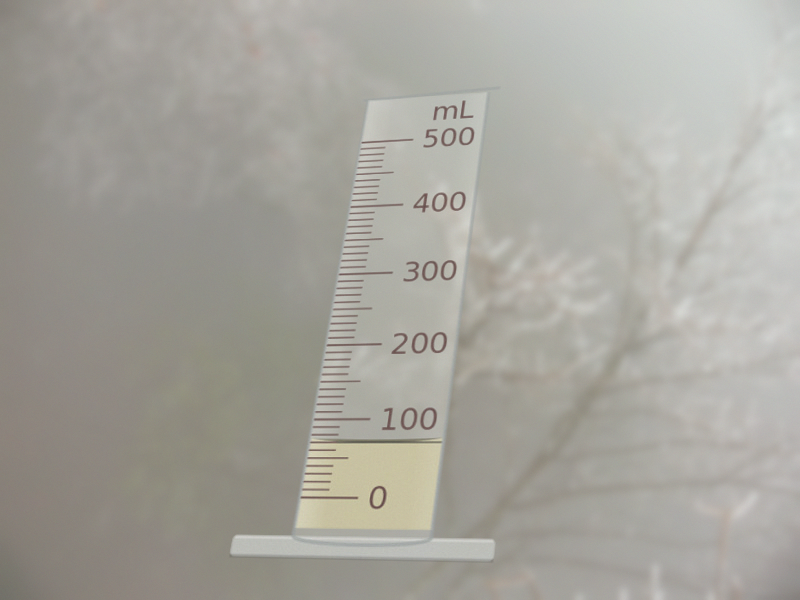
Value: 70 (mL)
